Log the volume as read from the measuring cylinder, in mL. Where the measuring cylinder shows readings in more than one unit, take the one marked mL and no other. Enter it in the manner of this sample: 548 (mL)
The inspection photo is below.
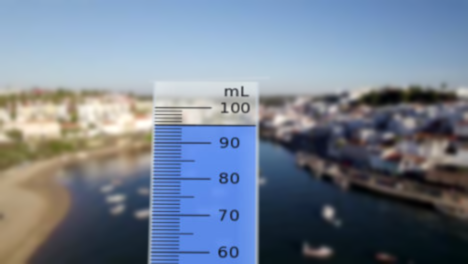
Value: 95 (mL)
